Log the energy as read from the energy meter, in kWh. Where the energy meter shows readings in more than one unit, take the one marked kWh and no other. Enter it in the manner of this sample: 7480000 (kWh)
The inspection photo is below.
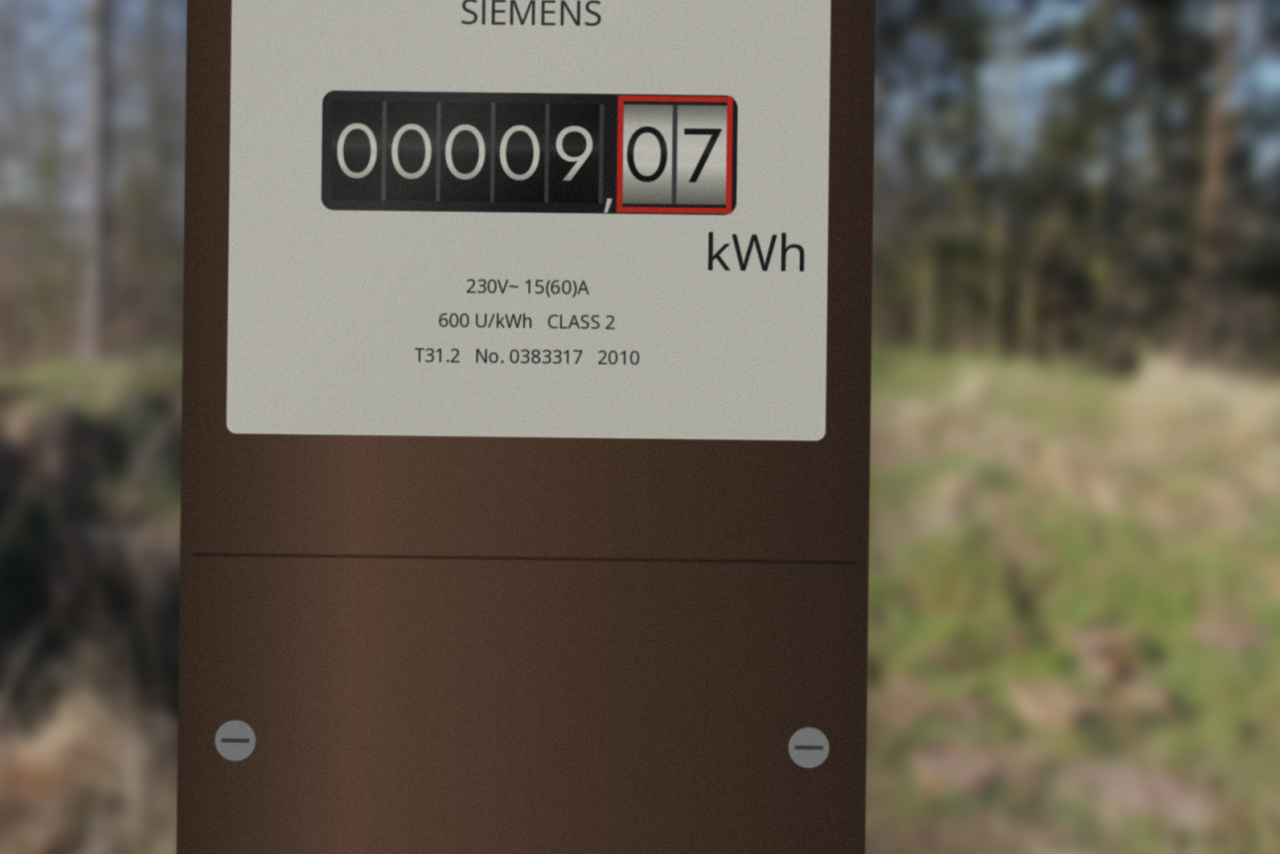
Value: 9.07 (kWh)
